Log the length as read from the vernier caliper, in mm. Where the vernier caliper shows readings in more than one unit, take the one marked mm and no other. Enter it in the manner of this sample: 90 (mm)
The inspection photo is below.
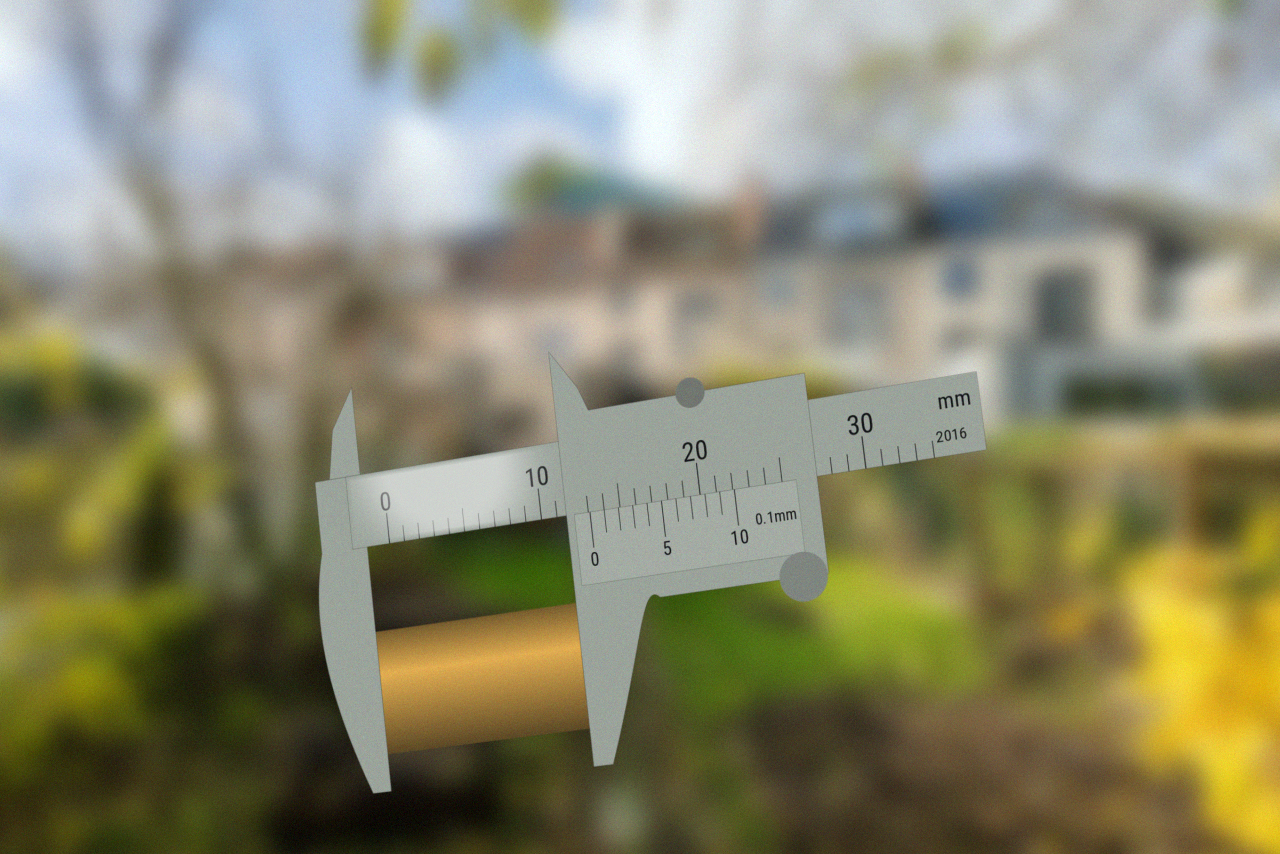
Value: 13.1 (mm)
